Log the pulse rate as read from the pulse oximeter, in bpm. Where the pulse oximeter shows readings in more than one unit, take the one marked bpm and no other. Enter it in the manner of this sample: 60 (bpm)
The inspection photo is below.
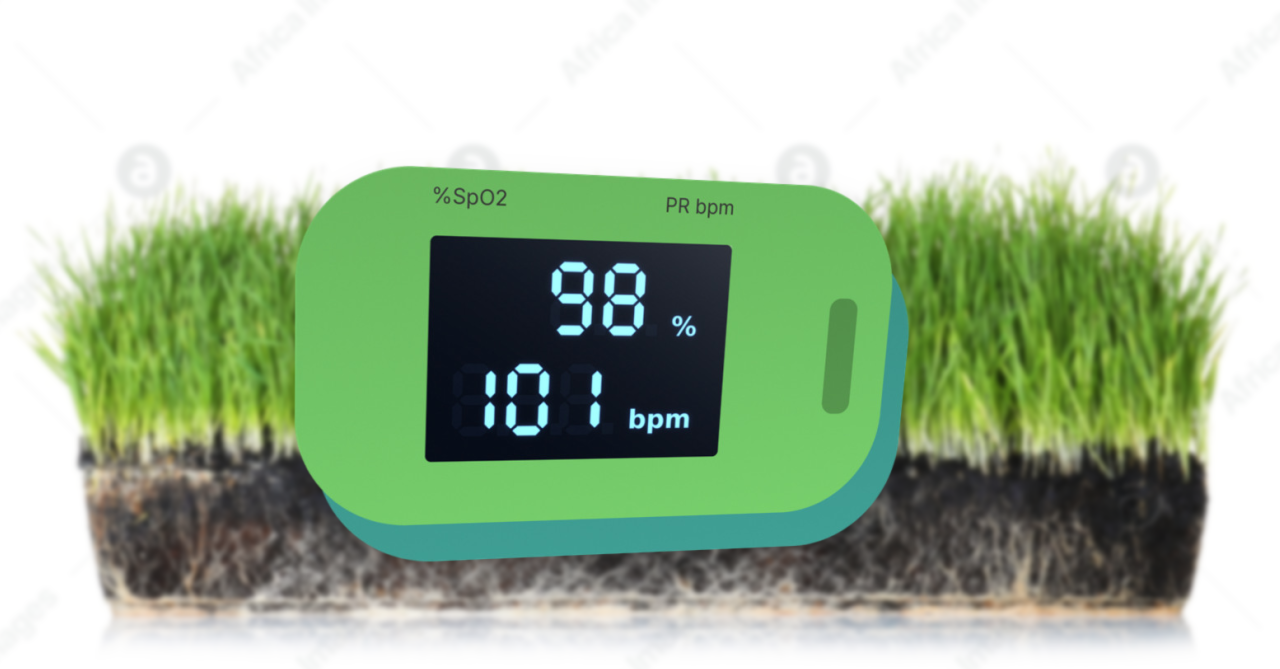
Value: 101 (bpm)
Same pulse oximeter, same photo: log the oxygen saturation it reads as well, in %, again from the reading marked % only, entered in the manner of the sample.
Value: 98 (%)
